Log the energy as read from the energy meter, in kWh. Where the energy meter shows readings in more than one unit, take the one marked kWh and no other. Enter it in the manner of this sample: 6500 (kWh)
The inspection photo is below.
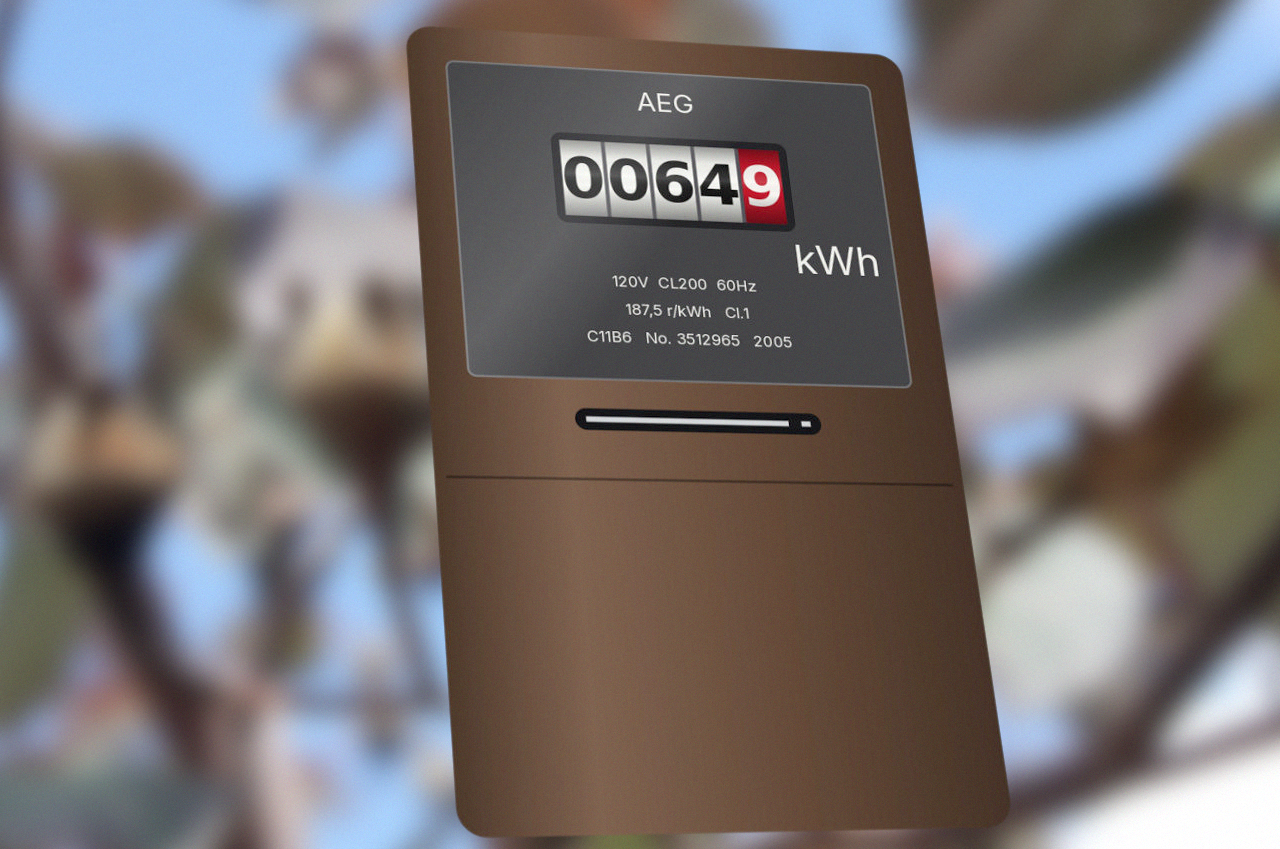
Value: 64.9 (kWh)
